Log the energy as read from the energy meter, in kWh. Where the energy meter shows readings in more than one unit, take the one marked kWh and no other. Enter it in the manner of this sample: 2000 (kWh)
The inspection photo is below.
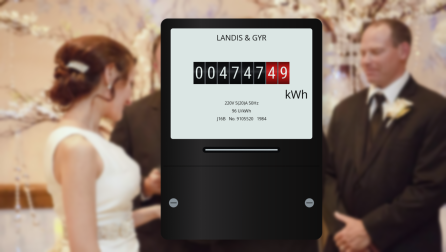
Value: 4747.49 (kWh)
